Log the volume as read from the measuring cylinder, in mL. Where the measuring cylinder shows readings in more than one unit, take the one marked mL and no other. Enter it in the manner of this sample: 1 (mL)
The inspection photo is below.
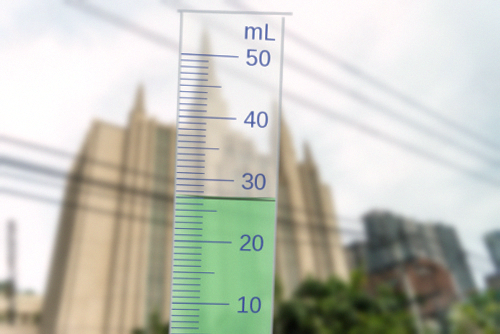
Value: 27 (mL)
